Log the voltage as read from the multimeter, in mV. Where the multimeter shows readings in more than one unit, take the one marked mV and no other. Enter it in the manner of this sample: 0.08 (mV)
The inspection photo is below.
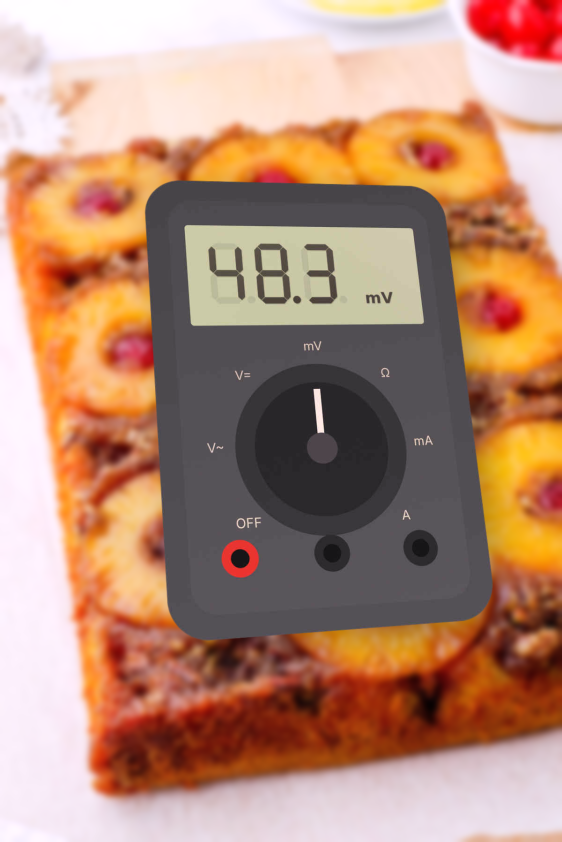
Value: 48.3 (mV)
